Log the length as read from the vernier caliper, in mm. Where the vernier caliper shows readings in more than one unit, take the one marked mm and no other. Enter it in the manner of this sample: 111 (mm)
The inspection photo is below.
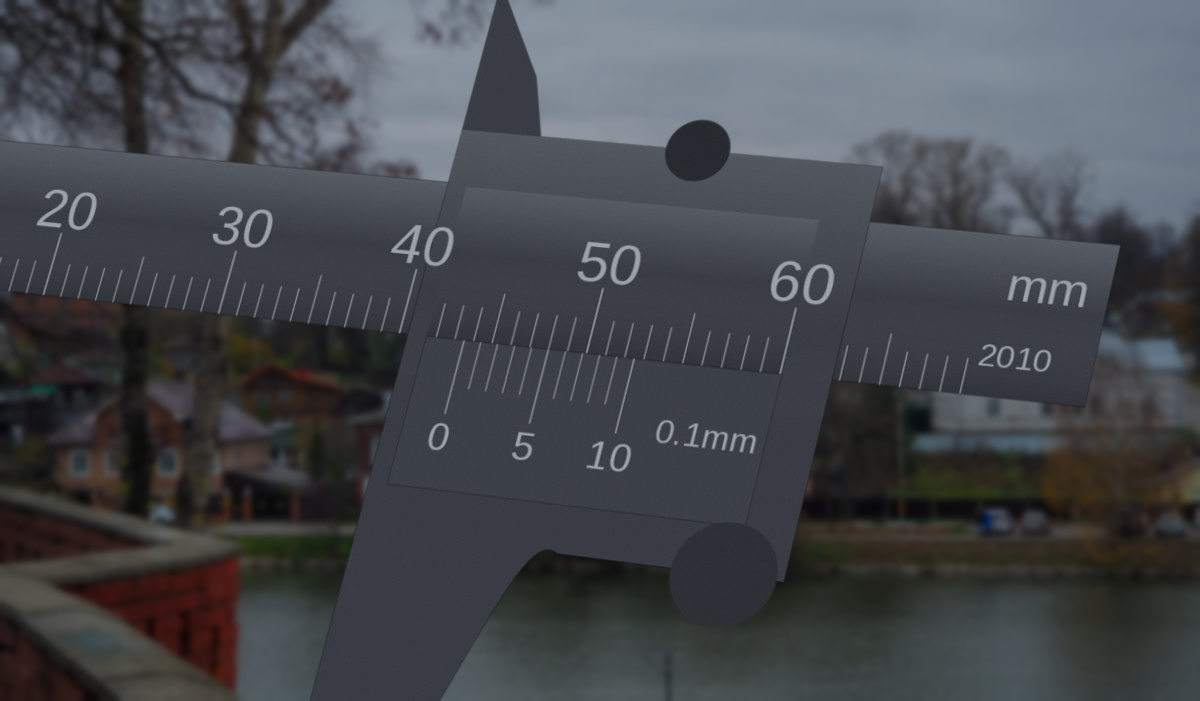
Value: 43.5 (mm)
